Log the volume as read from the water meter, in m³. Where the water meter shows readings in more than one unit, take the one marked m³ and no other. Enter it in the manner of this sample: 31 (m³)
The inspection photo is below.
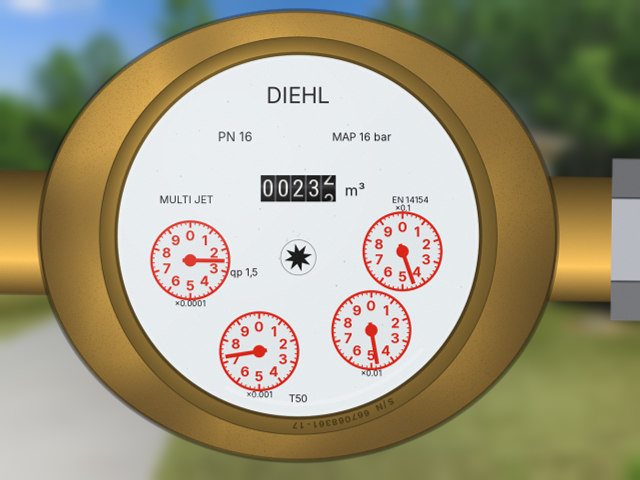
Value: 232.4472 (m³)
